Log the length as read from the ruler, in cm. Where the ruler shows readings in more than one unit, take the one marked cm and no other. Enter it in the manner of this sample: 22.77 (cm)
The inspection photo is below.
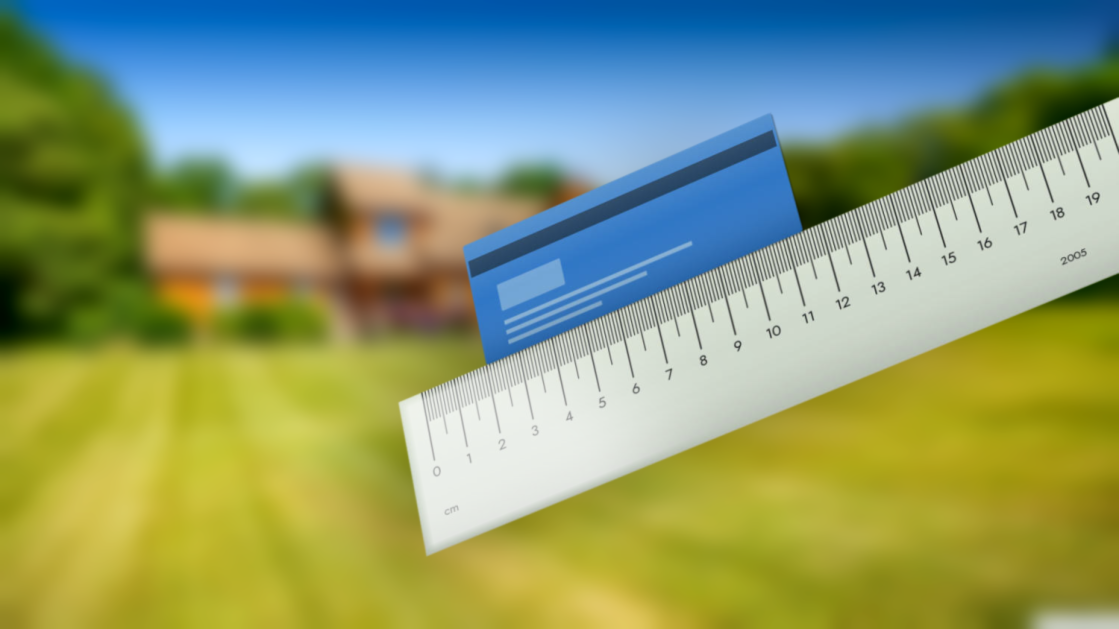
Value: 9.5 (cm)
